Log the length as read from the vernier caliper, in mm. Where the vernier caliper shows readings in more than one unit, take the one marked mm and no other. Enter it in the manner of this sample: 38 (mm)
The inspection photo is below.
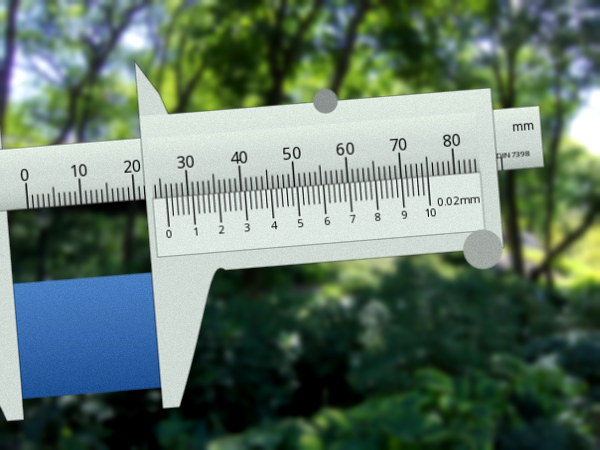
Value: 26.0 (mm)
